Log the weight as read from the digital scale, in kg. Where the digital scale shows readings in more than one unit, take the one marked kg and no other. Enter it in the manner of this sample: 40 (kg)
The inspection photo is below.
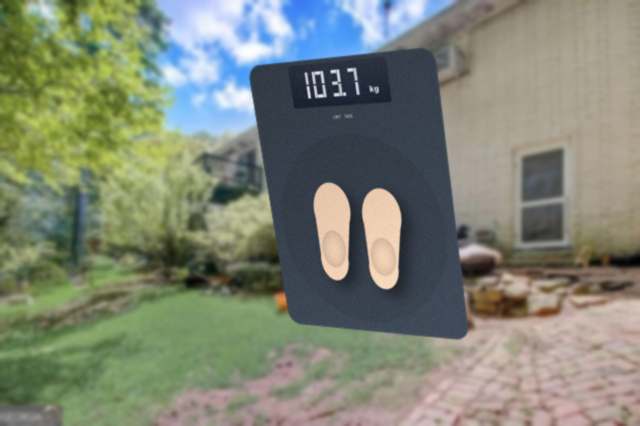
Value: 103.7 (kg)
